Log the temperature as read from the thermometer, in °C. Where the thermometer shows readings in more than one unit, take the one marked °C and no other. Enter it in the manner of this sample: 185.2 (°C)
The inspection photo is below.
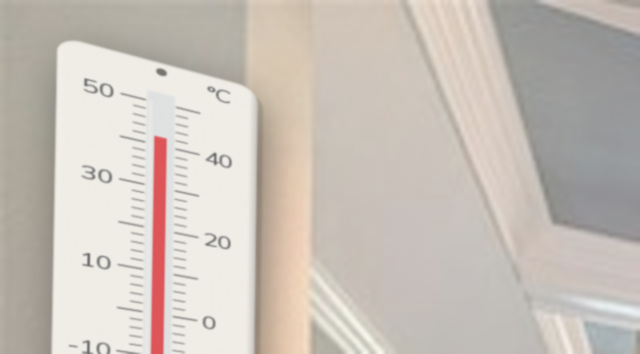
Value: 42 (°C)
